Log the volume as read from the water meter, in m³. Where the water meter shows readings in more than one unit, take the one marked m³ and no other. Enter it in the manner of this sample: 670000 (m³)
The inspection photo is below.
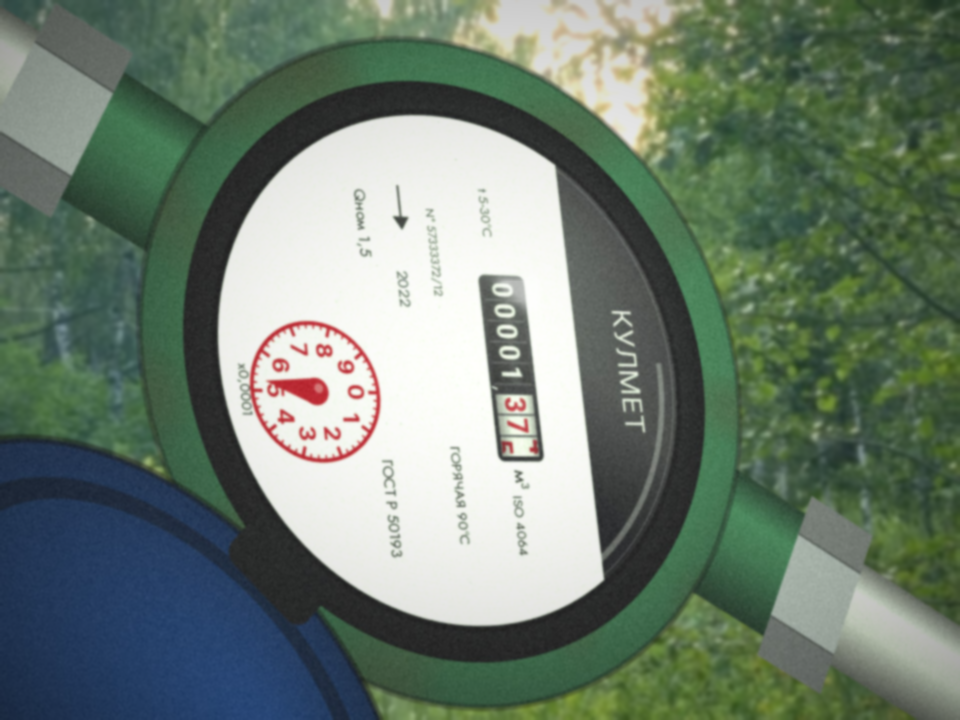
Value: 1.3745 (m³)
